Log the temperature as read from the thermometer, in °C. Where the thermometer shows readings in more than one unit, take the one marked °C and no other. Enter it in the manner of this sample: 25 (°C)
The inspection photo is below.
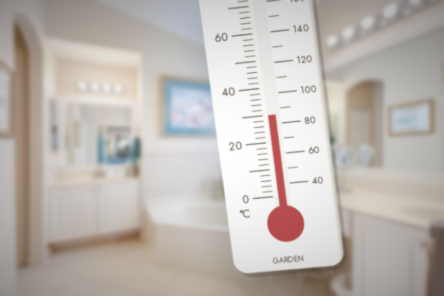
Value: 30 (°C)
